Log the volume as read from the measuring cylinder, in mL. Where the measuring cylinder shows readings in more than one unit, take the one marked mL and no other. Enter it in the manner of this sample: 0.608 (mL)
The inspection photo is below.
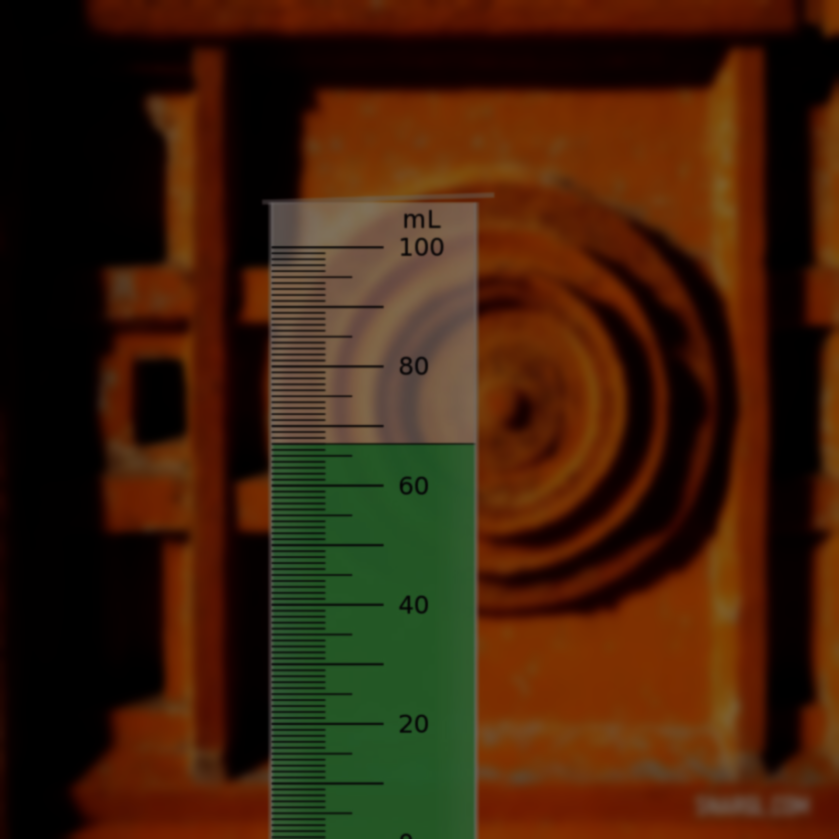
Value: 67 (mL)
